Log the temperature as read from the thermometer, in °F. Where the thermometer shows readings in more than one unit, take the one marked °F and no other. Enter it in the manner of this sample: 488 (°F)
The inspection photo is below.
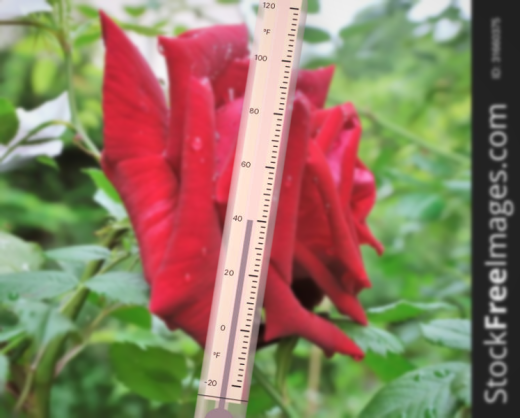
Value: 40 (°F)
